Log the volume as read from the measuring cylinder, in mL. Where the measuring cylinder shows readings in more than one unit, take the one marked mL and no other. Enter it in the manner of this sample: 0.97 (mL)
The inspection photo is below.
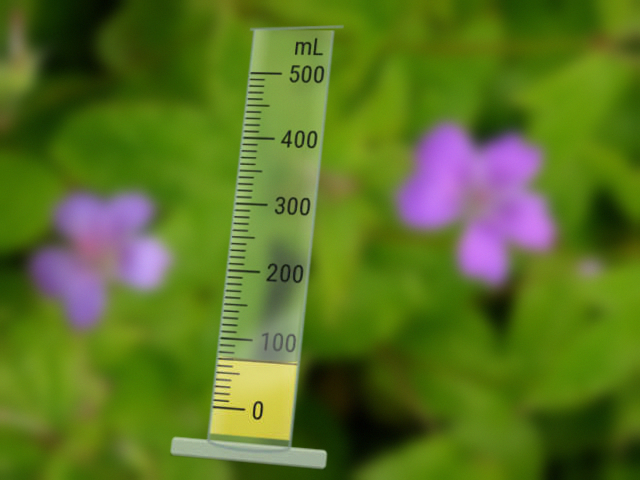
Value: 70 (mL)
